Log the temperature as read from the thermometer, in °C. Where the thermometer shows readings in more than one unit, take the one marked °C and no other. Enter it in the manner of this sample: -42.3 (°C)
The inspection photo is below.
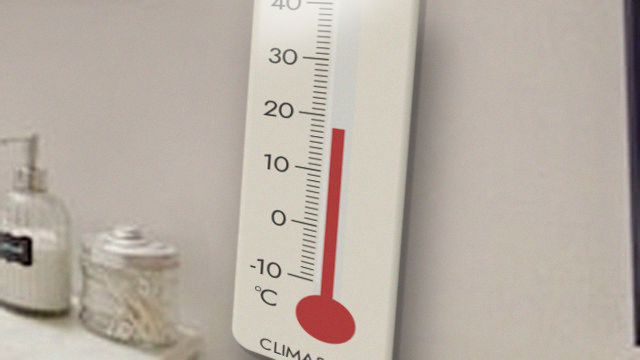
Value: 18 (°C)
